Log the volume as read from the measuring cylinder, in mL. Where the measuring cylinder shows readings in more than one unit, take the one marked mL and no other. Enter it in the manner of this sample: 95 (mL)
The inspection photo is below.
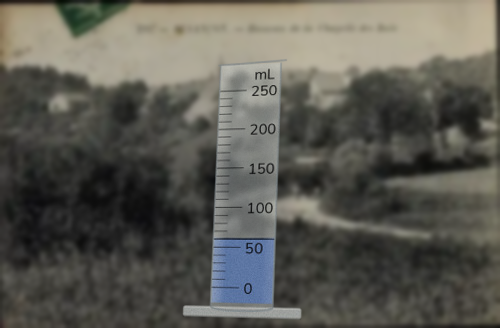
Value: 60 (mL)
